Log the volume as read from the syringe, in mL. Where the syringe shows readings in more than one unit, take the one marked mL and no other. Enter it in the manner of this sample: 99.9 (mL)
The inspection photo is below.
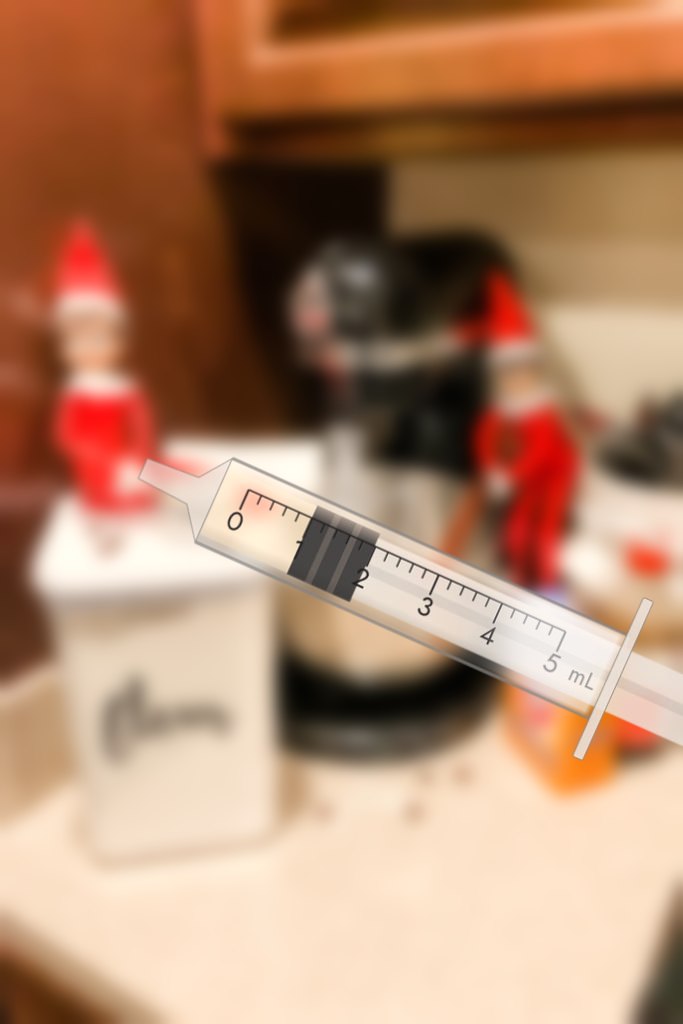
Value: 1 (mL)
